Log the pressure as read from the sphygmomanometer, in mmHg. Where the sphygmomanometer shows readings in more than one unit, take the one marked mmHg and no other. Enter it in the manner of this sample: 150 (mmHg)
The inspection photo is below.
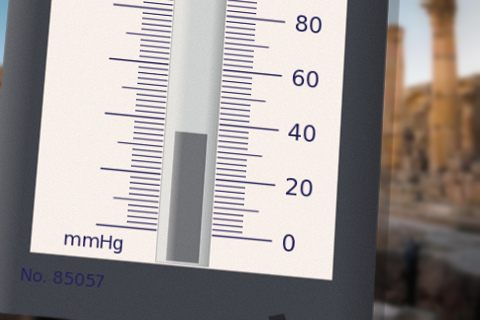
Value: 36 (mmHg)
